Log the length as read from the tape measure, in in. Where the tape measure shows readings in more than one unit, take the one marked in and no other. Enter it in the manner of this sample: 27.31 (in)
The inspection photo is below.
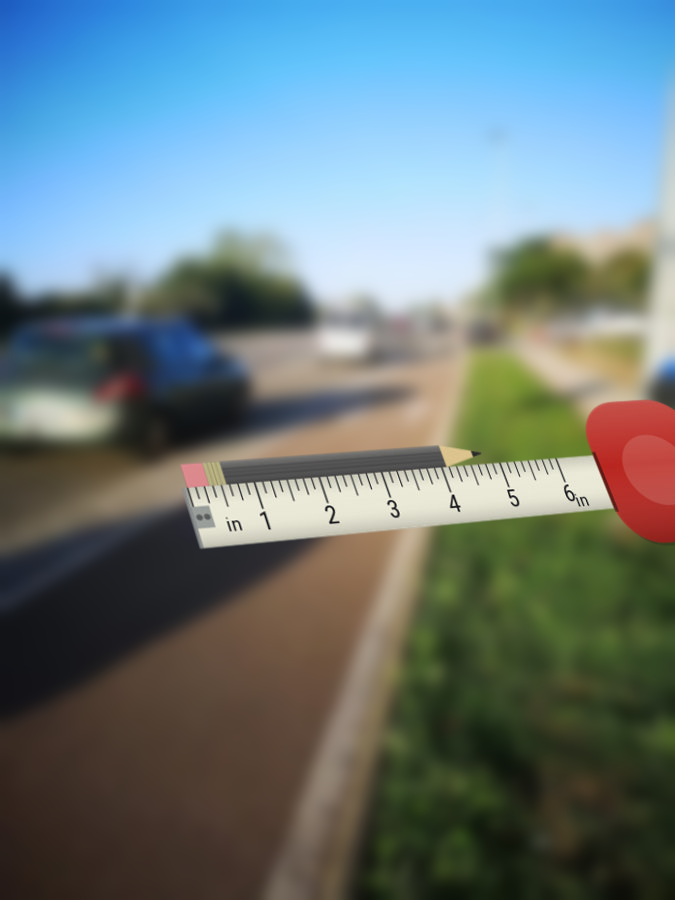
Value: 4.75 (in)
